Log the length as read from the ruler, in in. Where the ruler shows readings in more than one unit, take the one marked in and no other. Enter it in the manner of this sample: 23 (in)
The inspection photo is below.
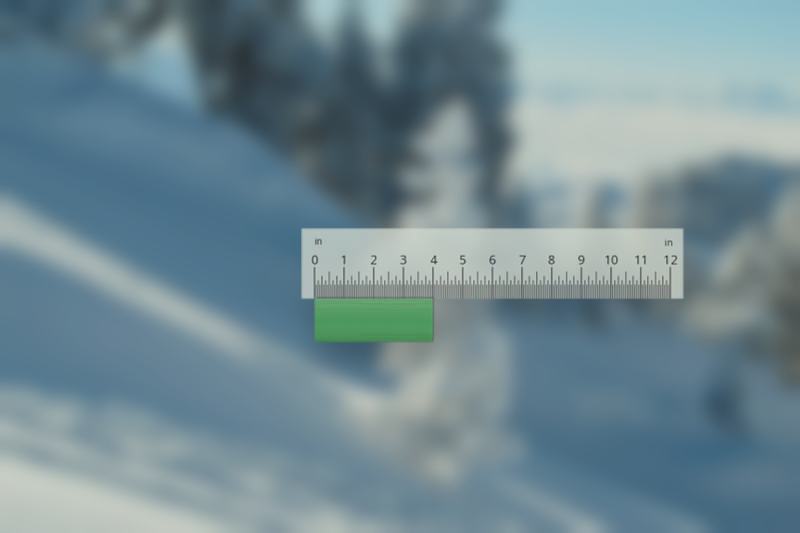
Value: 4 (in)
